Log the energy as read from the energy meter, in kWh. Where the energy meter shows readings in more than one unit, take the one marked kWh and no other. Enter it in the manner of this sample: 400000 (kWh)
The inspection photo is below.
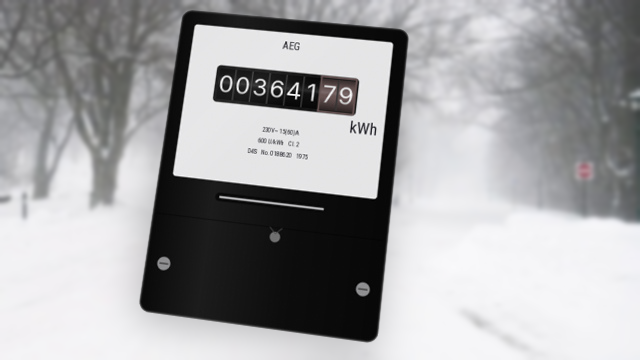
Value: 3641.79 (kWh)
